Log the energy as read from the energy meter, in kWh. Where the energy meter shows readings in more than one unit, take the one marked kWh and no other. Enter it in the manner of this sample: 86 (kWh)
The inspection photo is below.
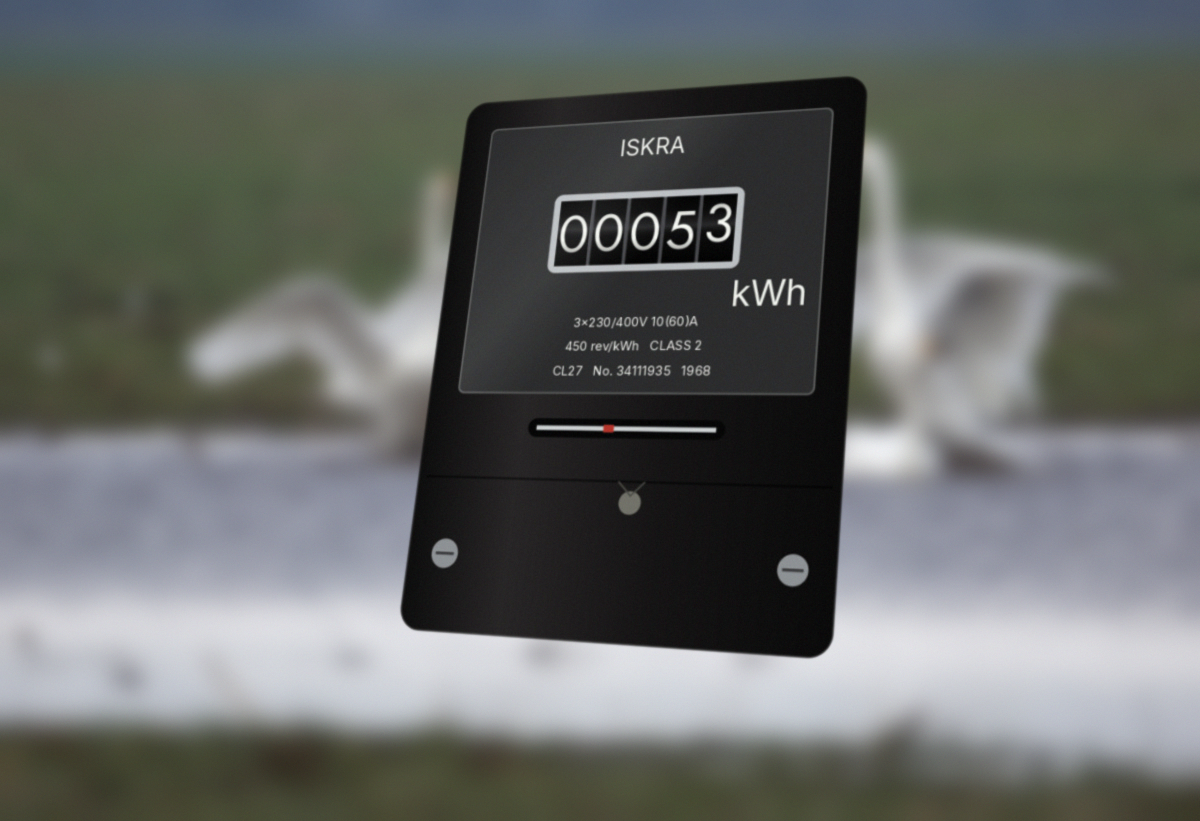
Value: 53 (kWh)
